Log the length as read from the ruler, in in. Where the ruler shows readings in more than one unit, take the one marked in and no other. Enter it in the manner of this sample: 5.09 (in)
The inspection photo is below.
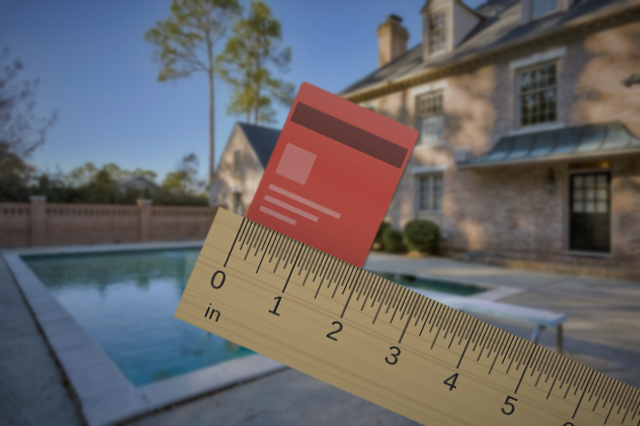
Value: 2 (in)
